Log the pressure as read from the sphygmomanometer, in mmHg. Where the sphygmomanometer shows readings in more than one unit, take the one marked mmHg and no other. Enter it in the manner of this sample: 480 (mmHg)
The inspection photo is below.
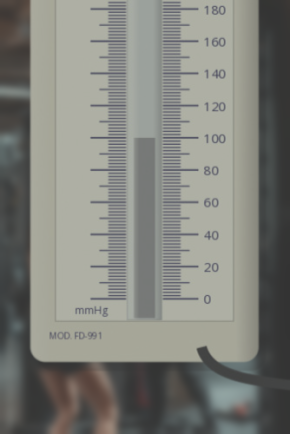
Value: 100 (mmHg)
